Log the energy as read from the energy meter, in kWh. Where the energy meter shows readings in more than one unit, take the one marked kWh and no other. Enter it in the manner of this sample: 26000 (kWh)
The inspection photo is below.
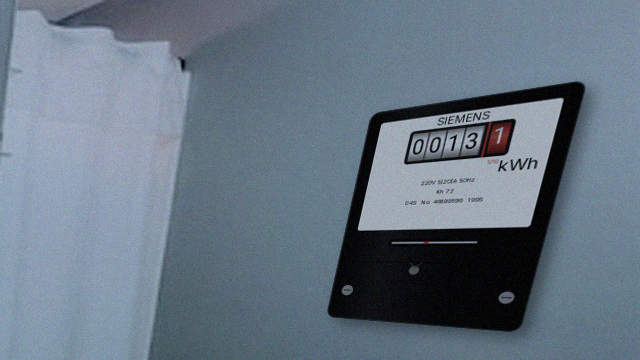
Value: 13.1 (kWh)
